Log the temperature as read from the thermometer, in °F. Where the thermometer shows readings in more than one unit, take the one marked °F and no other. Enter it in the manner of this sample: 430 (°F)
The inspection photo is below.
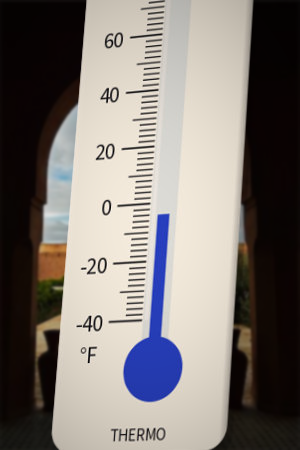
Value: -4 (°F)
